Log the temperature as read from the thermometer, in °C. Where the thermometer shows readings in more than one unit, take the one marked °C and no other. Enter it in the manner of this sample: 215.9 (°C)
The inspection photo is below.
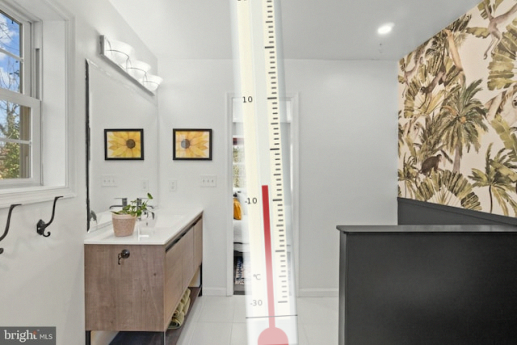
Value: -7 (°C)
